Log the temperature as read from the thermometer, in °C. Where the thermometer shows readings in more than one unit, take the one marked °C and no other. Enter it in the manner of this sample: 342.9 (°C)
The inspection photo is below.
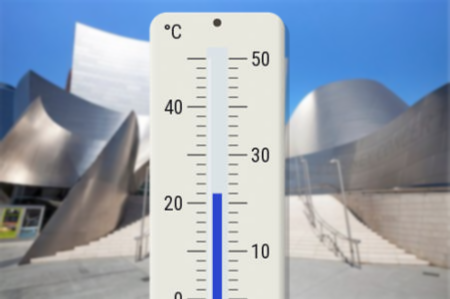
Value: 22 (°C)
